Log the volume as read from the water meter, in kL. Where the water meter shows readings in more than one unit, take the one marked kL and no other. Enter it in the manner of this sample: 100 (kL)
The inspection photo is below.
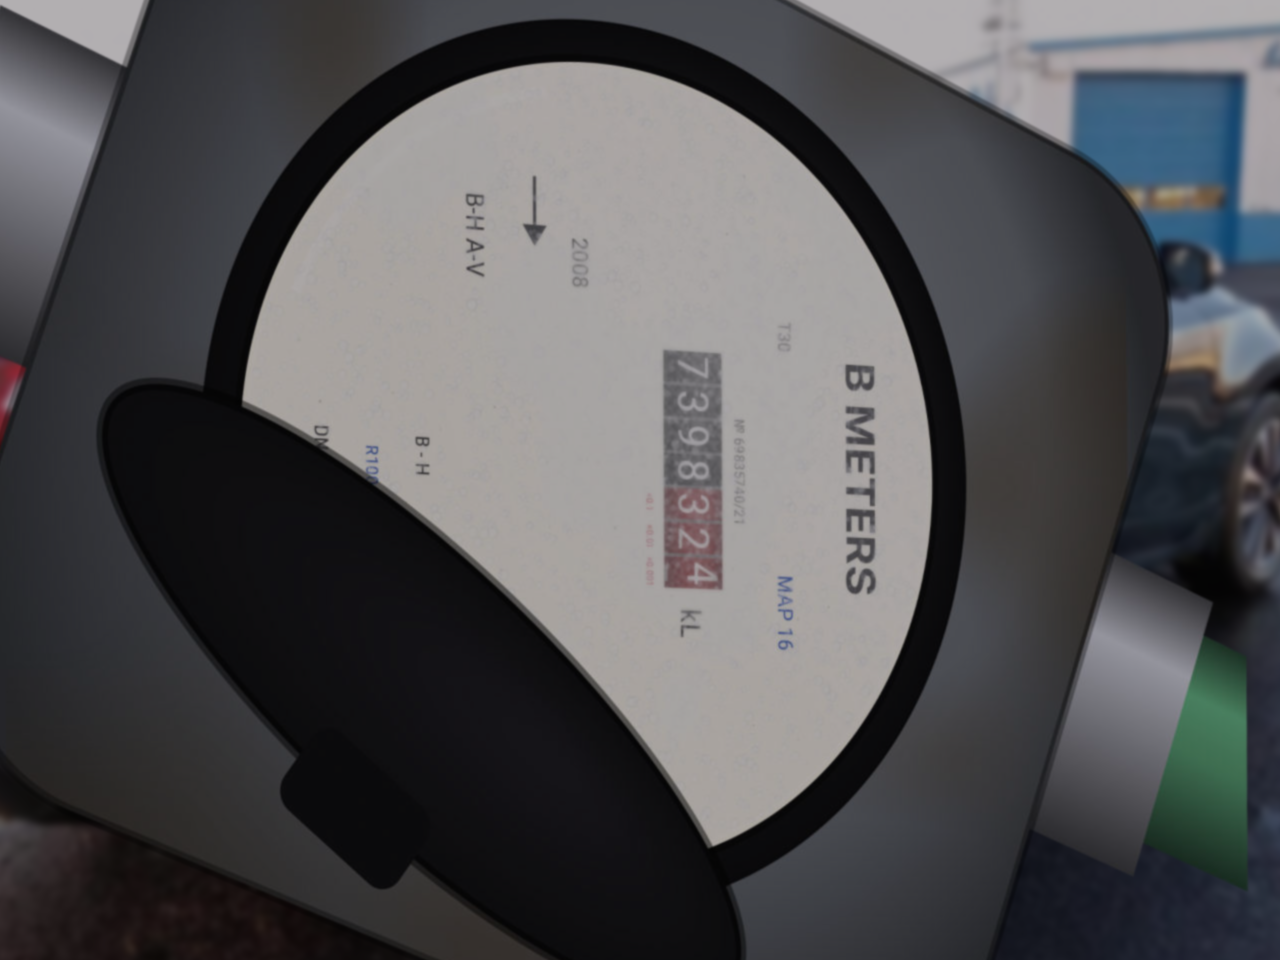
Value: 7398.324 (kL)
